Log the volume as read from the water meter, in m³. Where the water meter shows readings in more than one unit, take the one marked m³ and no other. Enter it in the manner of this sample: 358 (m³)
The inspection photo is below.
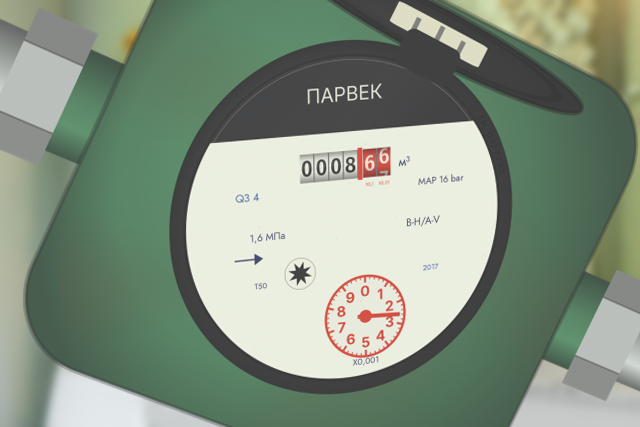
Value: 8.662 (m³)
